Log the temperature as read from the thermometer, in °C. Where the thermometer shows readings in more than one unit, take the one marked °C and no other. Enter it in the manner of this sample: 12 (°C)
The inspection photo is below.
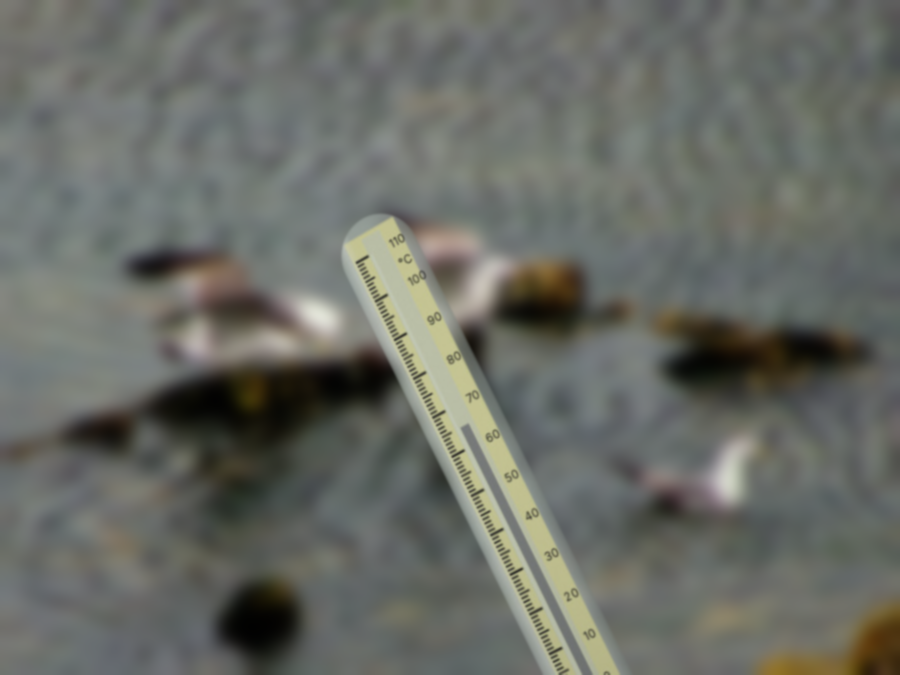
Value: 65 (°C)
